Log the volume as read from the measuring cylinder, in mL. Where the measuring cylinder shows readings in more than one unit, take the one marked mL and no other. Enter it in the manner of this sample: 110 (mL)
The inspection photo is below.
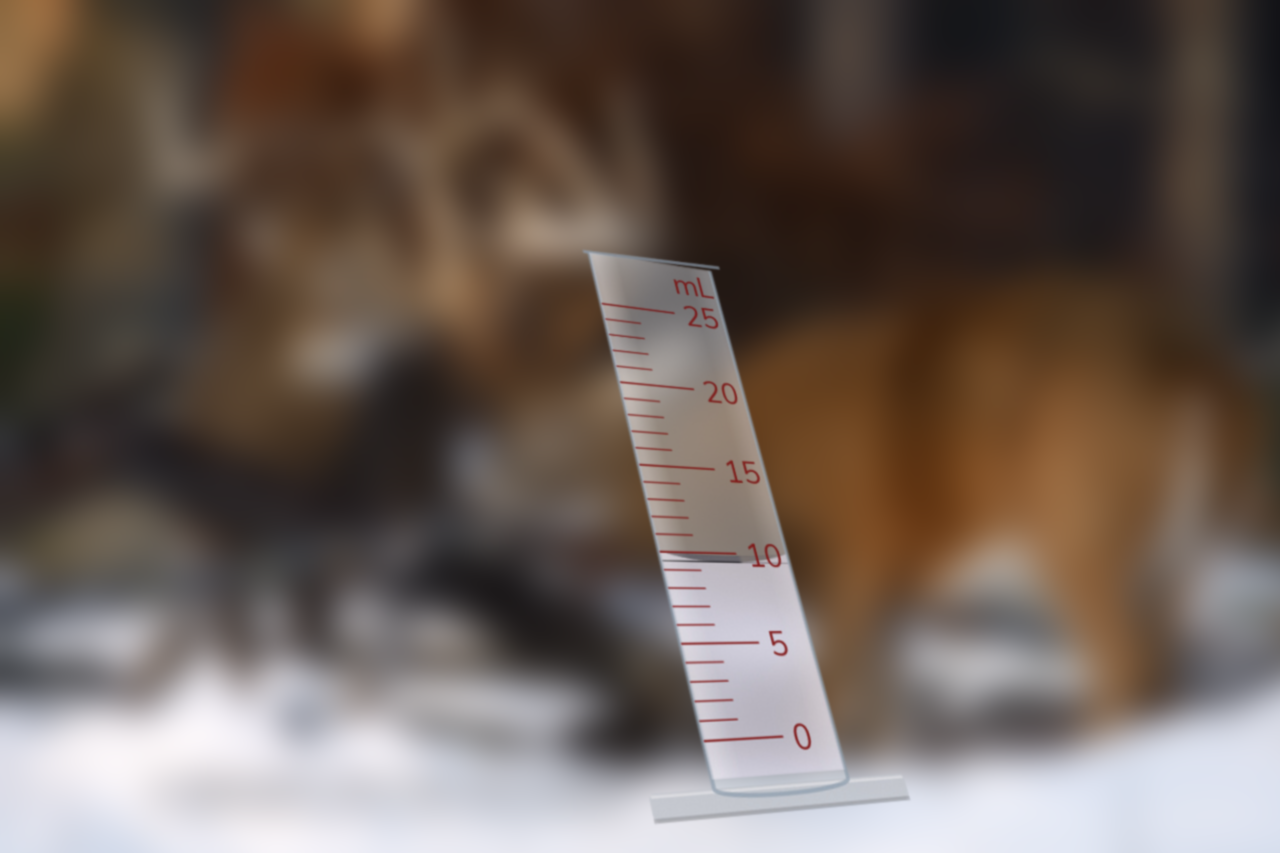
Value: 9.5 (mL)
